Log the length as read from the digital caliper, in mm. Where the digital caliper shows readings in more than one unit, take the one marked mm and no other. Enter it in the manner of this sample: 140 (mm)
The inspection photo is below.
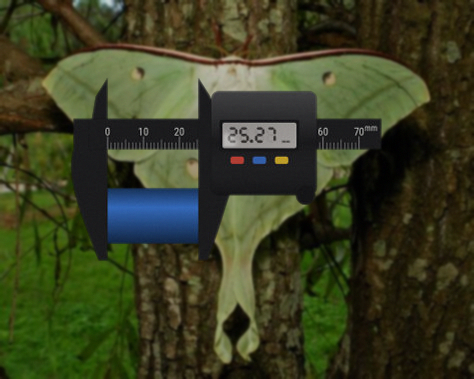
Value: 25.27 (mm)
